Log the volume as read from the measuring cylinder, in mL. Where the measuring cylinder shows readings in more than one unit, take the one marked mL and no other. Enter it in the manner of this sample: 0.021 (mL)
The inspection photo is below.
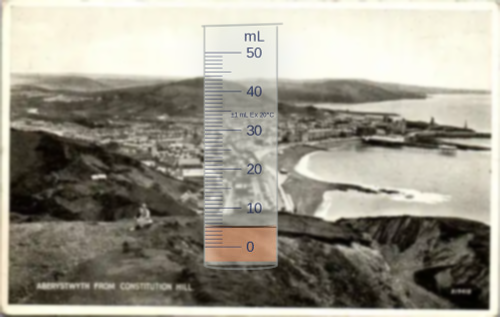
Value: 5 (mL)
